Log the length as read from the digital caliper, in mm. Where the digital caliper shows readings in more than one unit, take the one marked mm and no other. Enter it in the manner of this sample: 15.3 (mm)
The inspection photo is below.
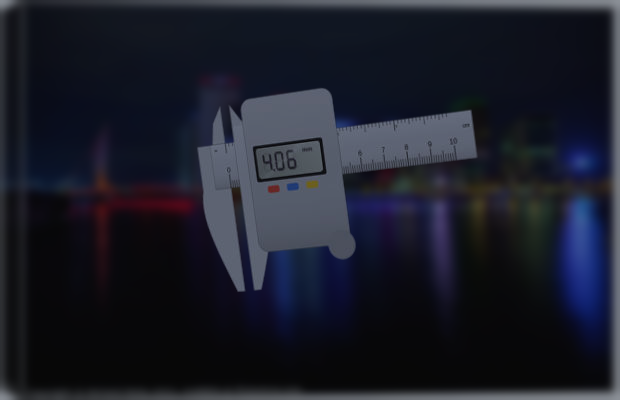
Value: 4.06 (mm)
